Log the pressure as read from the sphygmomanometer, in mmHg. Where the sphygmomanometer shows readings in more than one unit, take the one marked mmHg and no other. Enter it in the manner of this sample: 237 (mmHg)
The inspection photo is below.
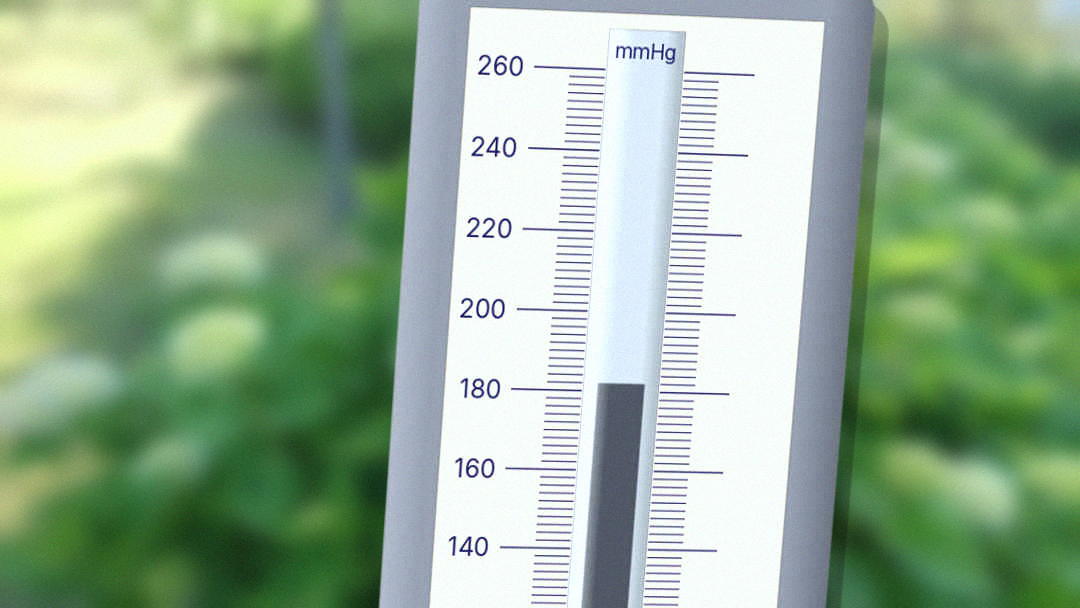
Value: 182 (mmHg)
